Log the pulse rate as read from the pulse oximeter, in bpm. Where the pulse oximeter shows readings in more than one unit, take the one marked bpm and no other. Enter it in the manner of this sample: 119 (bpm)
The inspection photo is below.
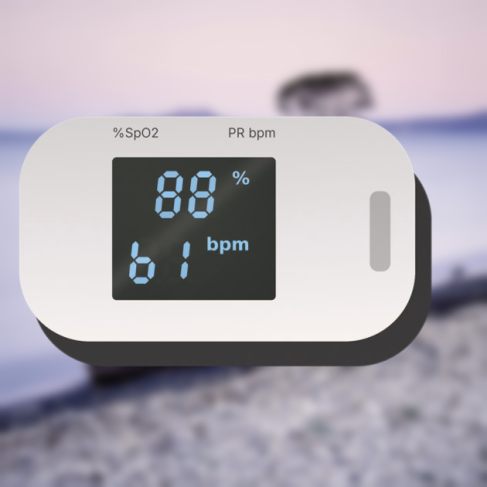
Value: 61 (bpm)
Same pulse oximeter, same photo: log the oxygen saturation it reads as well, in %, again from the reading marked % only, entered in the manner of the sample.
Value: 88 (%)
